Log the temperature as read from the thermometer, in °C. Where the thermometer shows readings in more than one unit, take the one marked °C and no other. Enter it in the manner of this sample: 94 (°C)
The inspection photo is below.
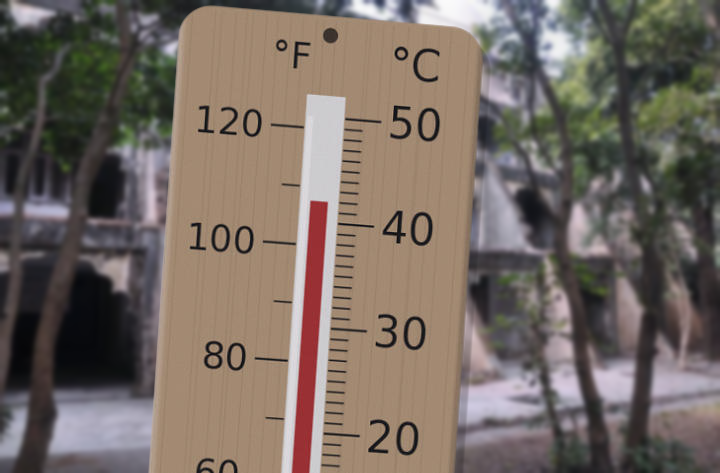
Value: 42 (°C)
